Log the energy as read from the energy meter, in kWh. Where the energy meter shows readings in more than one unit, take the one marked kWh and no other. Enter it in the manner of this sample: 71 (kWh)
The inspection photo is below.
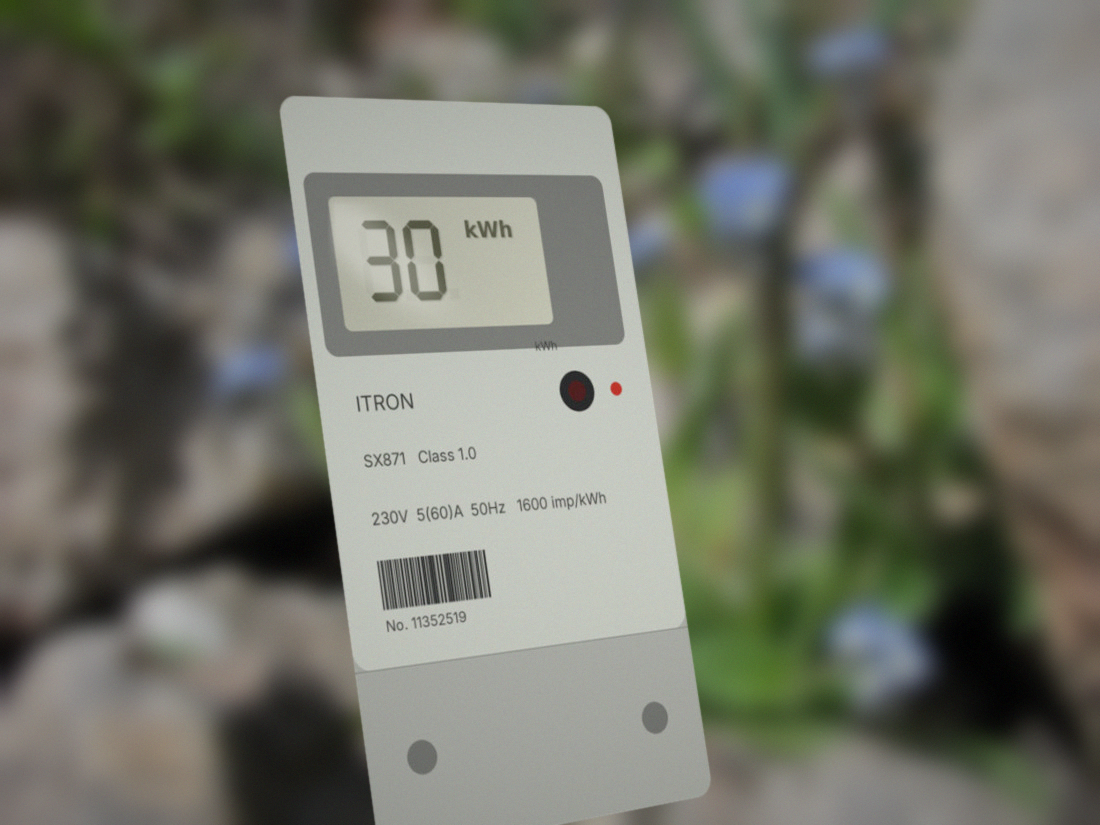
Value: 30 (kWh)
